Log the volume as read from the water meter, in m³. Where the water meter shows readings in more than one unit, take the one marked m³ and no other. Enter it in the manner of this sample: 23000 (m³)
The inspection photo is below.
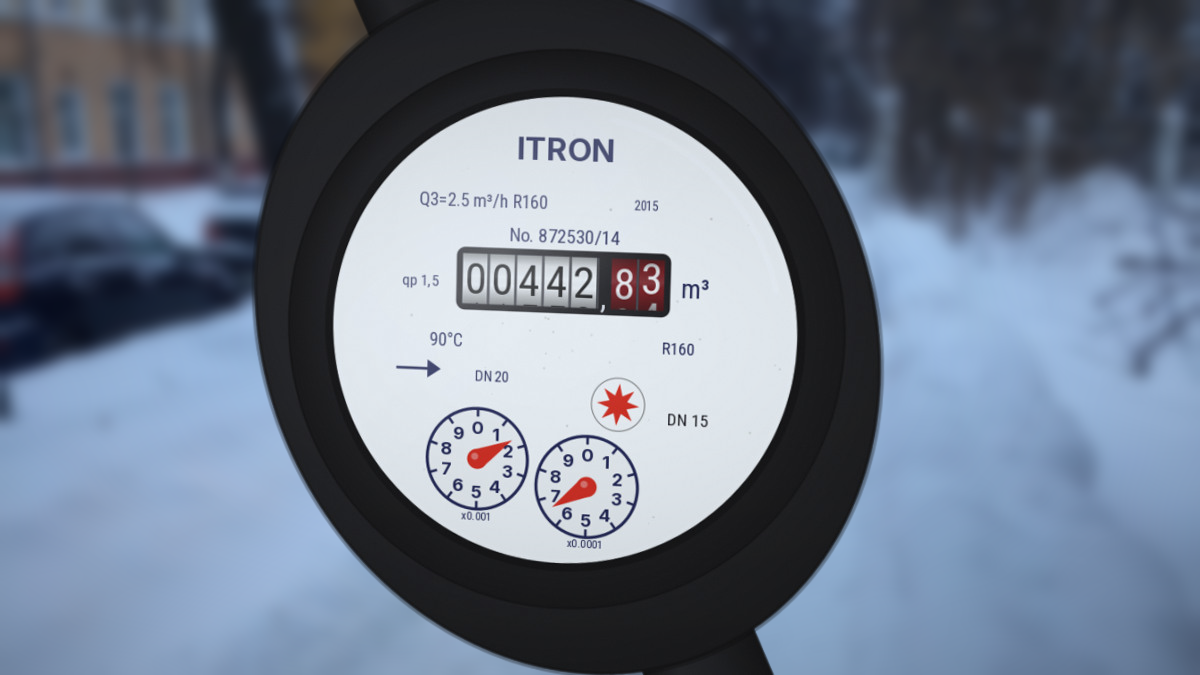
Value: 442.8316 (m³)
